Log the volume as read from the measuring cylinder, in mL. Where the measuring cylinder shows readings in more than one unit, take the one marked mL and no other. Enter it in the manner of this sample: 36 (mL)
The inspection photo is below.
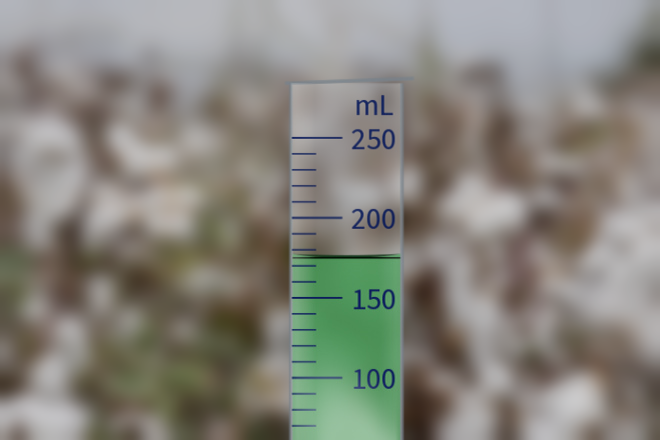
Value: 175 (mL)
